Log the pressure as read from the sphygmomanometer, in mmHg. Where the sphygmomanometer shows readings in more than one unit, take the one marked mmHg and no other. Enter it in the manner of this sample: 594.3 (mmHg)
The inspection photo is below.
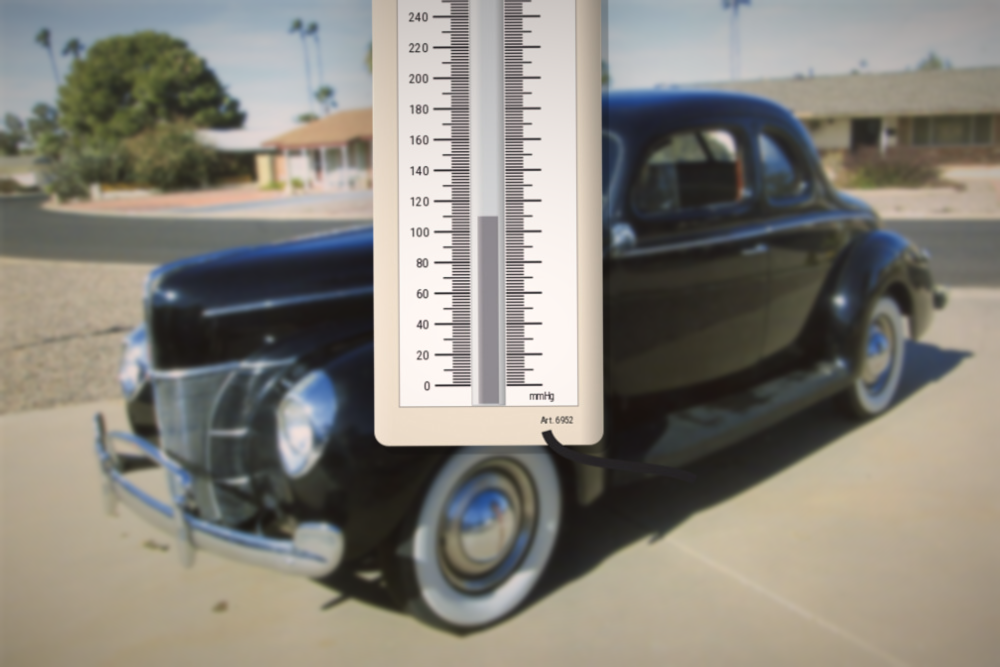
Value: 110 (mmHg)
